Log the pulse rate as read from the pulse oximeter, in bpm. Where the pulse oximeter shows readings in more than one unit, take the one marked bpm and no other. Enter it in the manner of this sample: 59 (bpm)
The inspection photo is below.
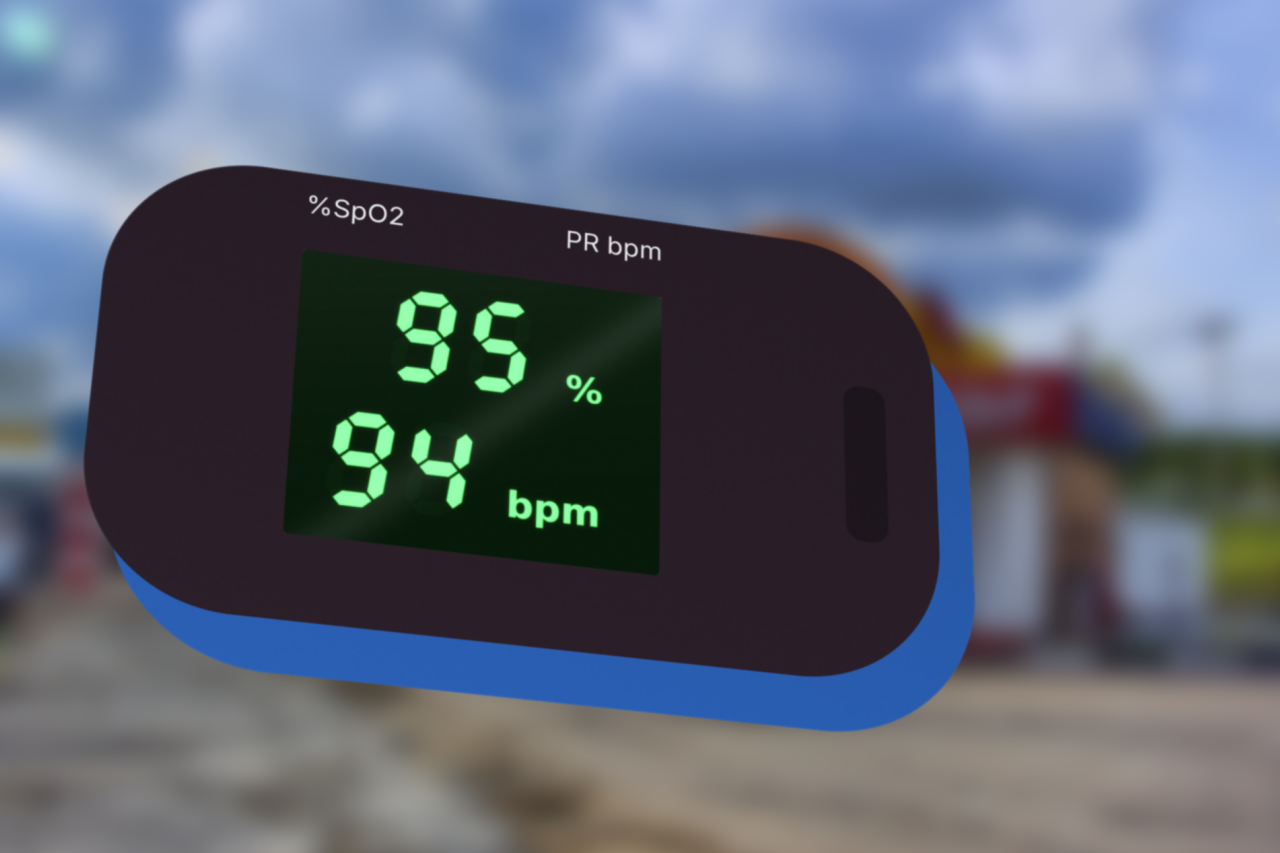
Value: 94 (bpm)
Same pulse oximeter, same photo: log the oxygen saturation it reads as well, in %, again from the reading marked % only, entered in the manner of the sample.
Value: 95 (%)
